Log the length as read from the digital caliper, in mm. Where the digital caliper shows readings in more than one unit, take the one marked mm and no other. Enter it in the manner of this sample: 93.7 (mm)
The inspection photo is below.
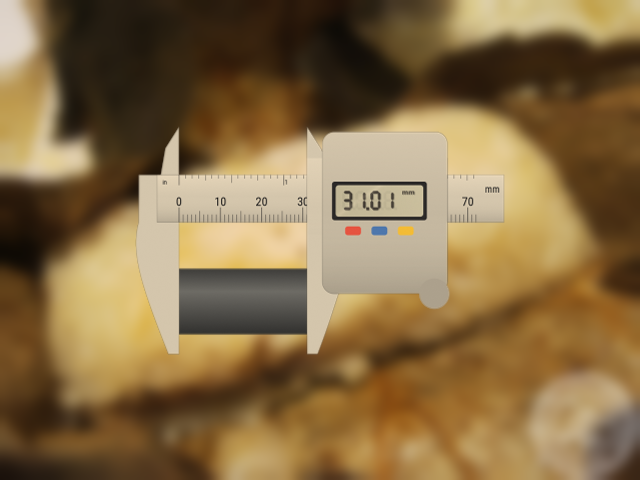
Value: 31.01 (mm)
